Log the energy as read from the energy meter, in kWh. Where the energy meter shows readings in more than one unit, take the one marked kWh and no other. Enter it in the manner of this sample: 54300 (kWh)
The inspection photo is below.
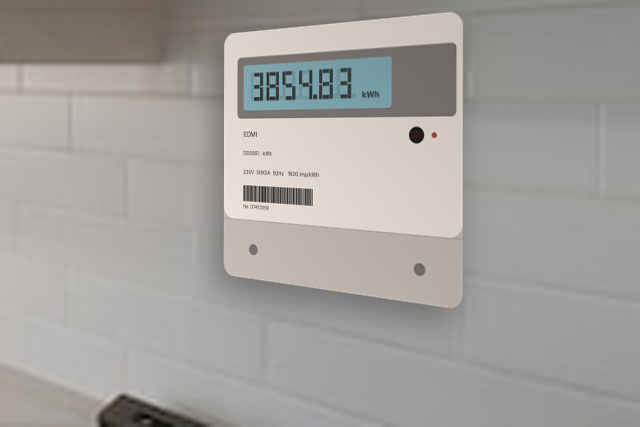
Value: 3854.83 (kWh)
